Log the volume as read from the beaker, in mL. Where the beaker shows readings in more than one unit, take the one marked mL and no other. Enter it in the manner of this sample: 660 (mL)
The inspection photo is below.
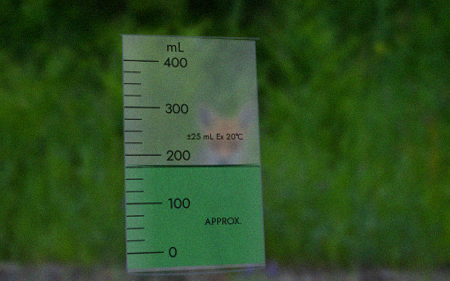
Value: 175 (mL)
